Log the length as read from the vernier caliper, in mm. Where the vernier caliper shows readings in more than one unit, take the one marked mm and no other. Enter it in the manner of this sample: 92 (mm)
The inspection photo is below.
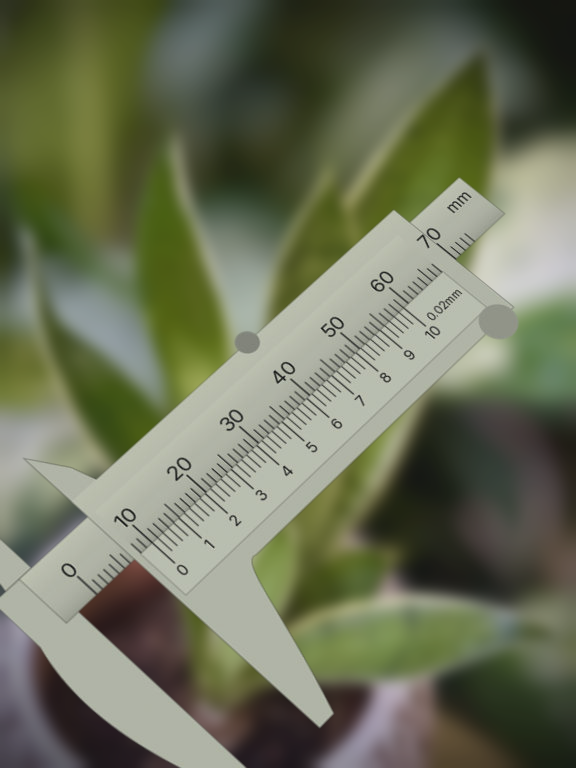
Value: 10.0 (mm)
